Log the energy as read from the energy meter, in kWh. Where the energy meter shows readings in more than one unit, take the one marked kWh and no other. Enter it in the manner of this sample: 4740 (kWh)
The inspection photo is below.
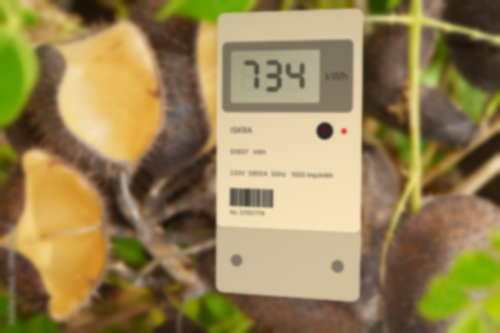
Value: 734 (kWh)
